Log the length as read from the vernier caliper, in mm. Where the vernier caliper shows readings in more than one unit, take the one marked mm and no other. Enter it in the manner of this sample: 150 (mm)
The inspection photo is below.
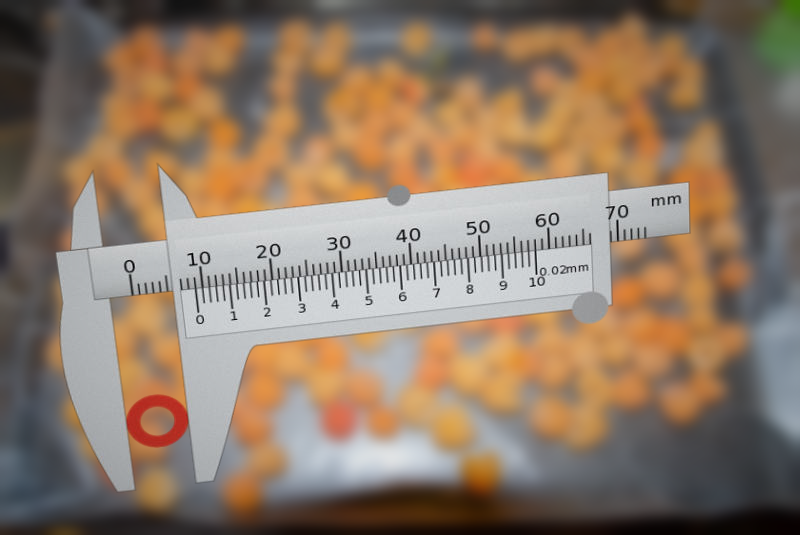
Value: 9.0 (mm)
